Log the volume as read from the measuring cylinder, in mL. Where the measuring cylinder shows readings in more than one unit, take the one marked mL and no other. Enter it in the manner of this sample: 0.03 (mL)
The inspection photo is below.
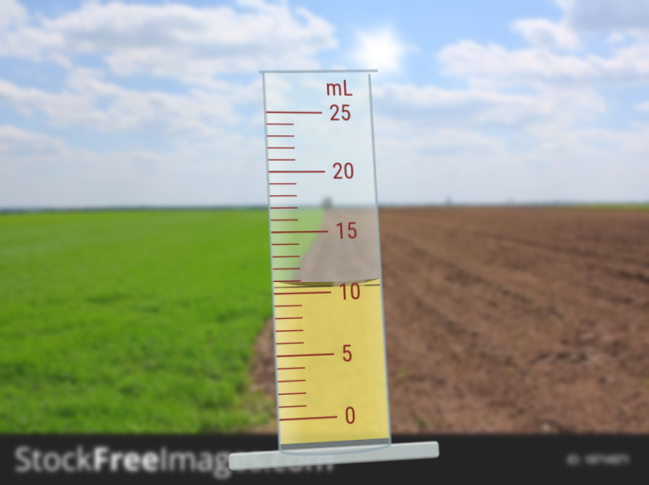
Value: 10.5 (mL)
